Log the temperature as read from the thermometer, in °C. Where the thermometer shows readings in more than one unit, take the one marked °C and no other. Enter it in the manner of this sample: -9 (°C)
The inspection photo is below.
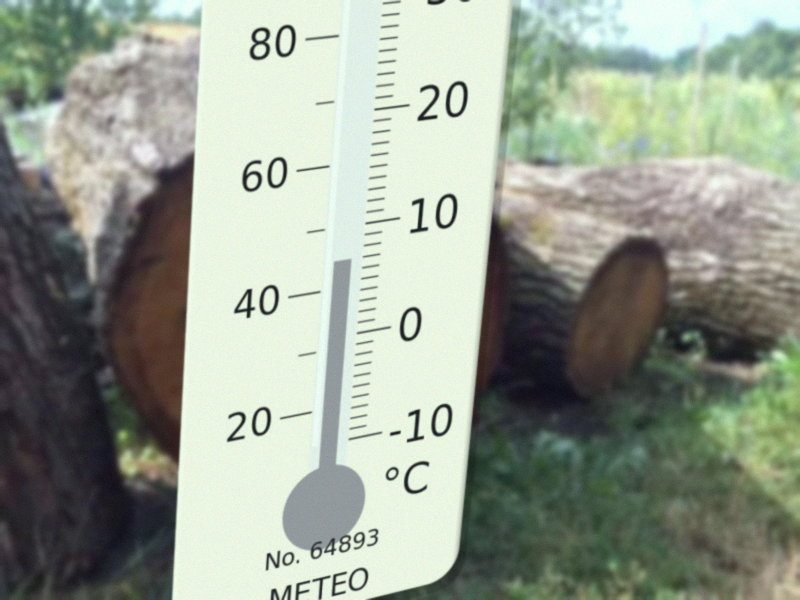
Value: 7 (°C)
